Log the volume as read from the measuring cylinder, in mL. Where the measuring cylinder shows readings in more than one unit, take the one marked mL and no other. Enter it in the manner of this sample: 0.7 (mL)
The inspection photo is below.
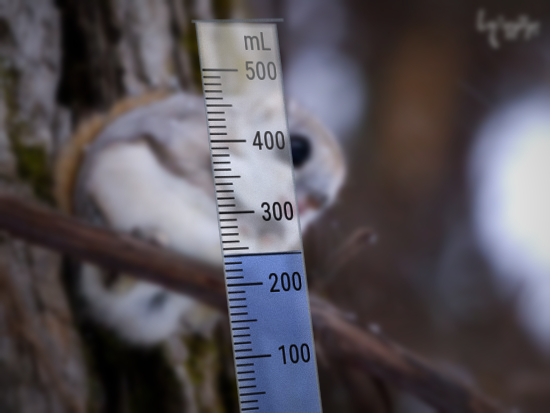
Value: 240 (mL)
